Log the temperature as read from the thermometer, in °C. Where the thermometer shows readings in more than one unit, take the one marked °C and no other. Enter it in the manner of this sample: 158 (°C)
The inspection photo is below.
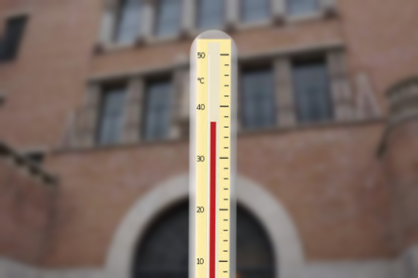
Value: 37 (°C)
